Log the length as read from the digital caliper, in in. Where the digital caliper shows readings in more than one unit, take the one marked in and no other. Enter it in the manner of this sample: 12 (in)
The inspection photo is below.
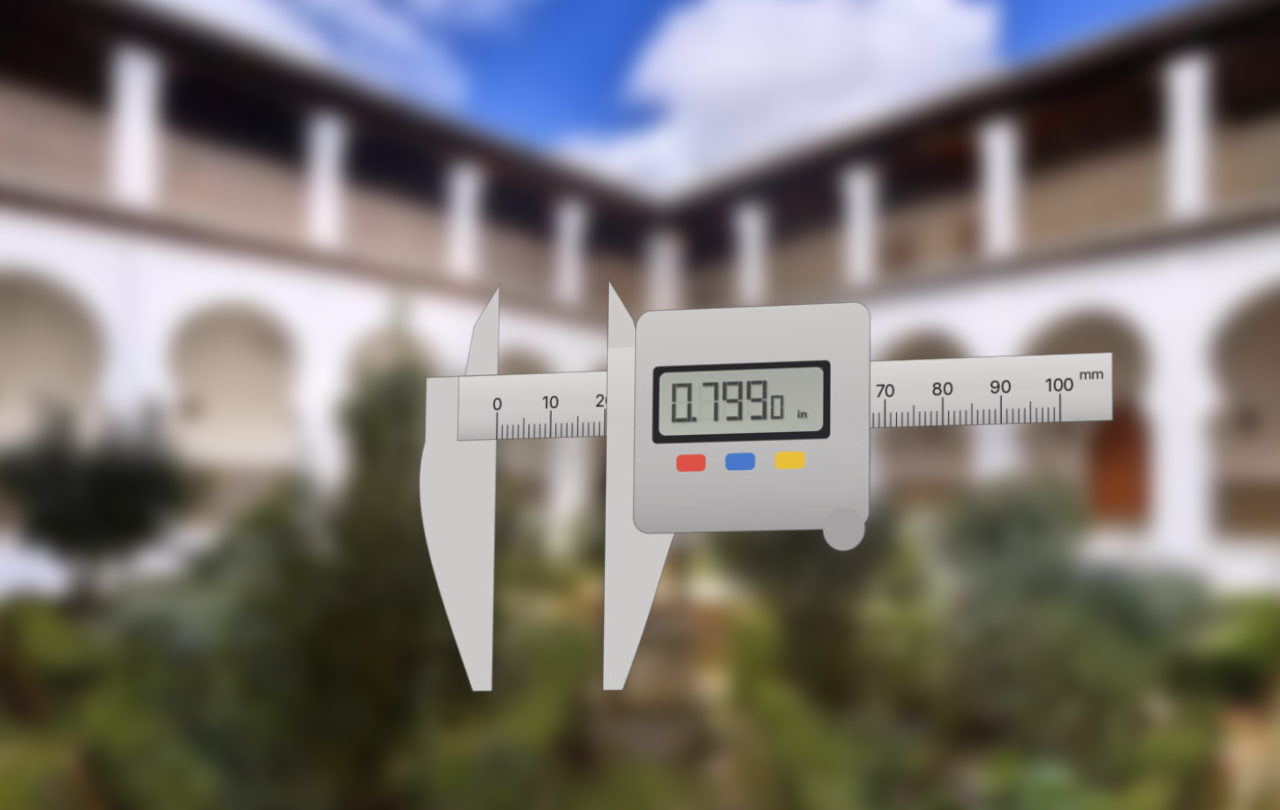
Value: 0.7990 (in)
